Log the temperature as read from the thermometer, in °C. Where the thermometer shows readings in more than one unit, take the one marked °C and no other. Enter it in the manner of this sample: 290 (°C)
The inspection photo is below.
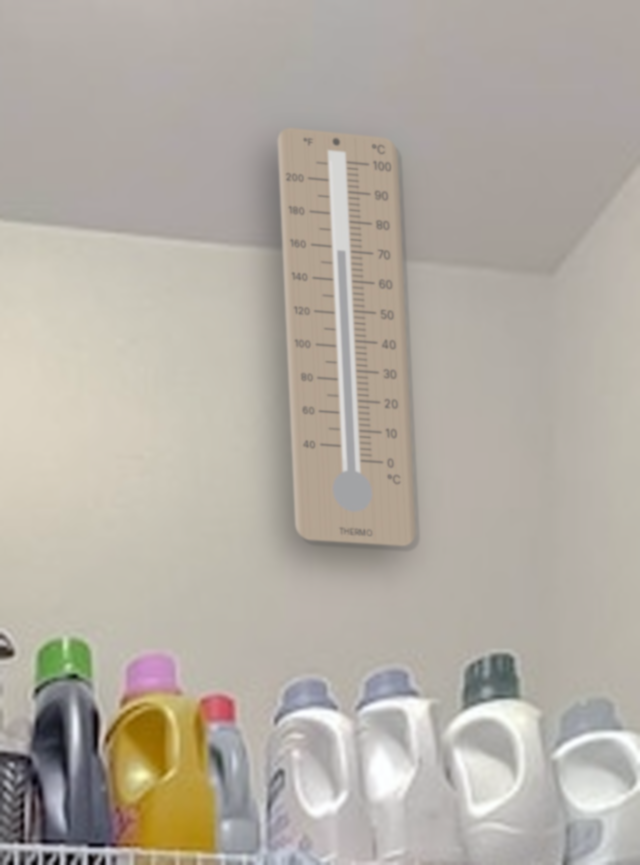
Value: 70 (°C)
